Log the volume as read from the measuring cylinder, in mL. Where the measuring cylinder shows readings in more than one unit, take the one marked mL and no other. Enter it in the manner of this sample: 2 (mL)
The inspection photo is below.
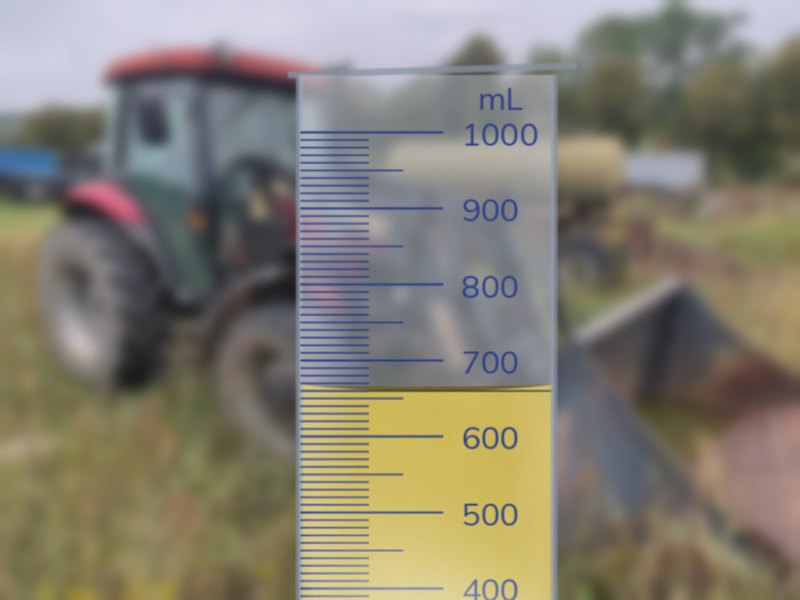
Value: 660 (mL)
